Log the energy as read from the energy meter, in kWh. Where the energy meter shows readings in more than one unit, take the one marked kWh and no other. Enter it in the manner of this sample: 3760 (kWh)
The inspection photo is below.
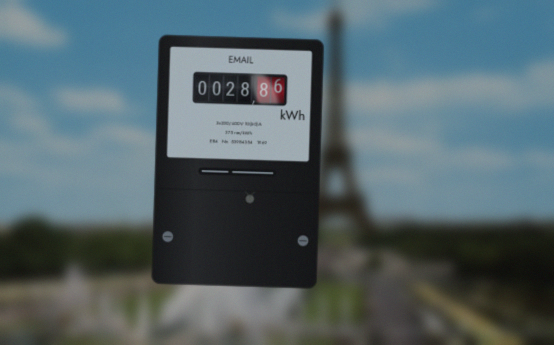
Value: 28.86 (kWh)
